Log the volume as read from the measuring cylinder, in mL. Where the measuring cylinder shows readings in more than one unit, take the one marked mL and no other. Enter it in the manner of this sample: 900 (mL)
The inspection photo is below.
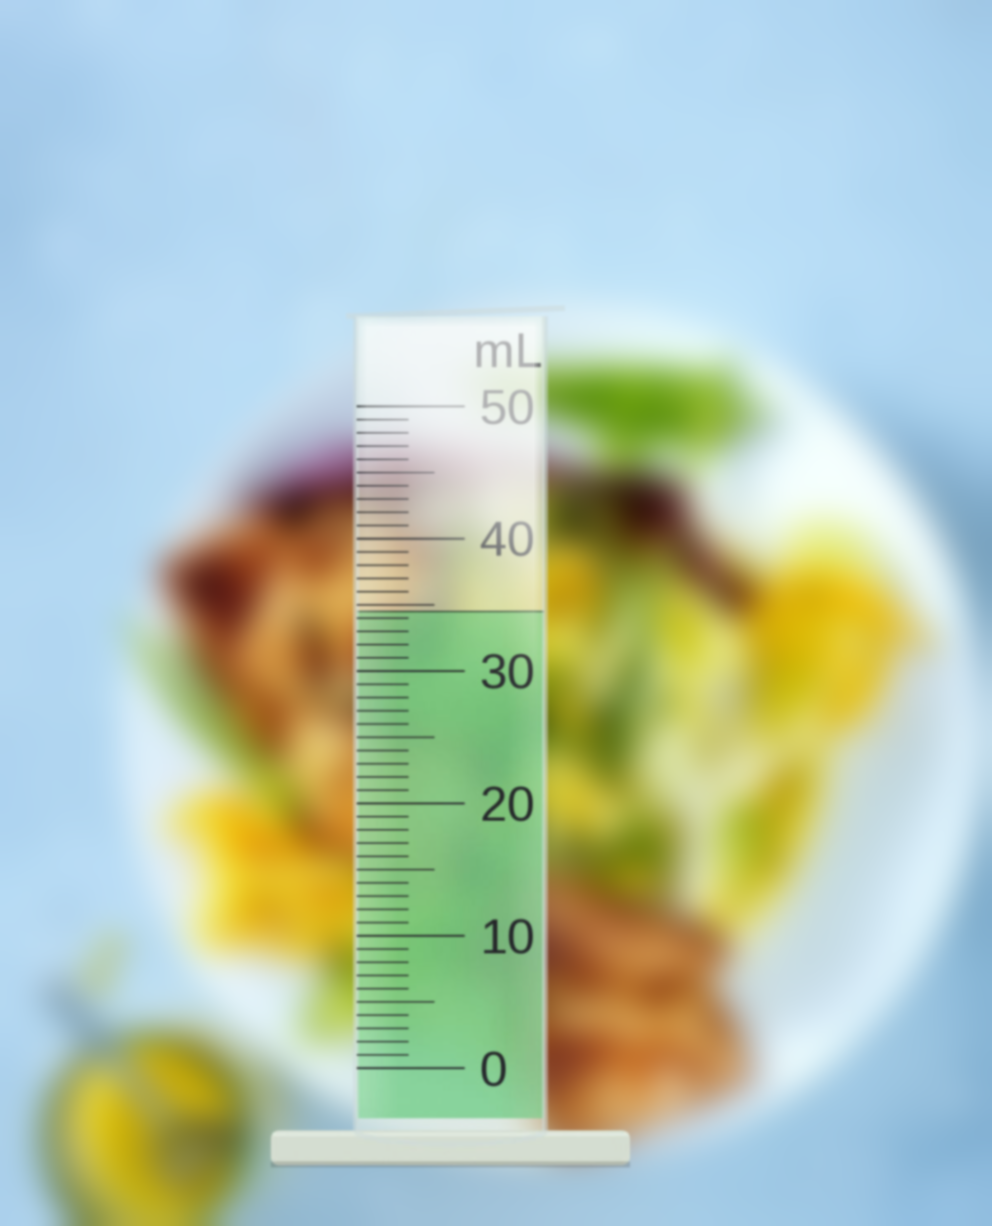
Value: 34.5 (mL)
